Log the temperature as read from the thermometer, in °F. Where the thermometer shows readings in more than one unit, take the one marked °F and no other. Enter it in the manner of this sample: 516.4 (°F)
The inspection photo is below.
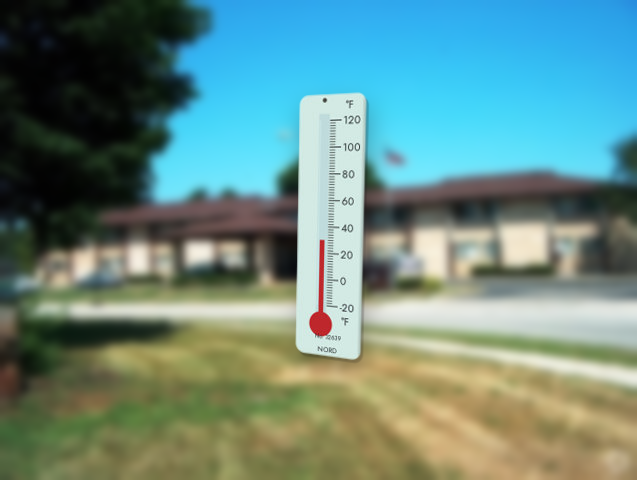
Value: 30 (°F)
